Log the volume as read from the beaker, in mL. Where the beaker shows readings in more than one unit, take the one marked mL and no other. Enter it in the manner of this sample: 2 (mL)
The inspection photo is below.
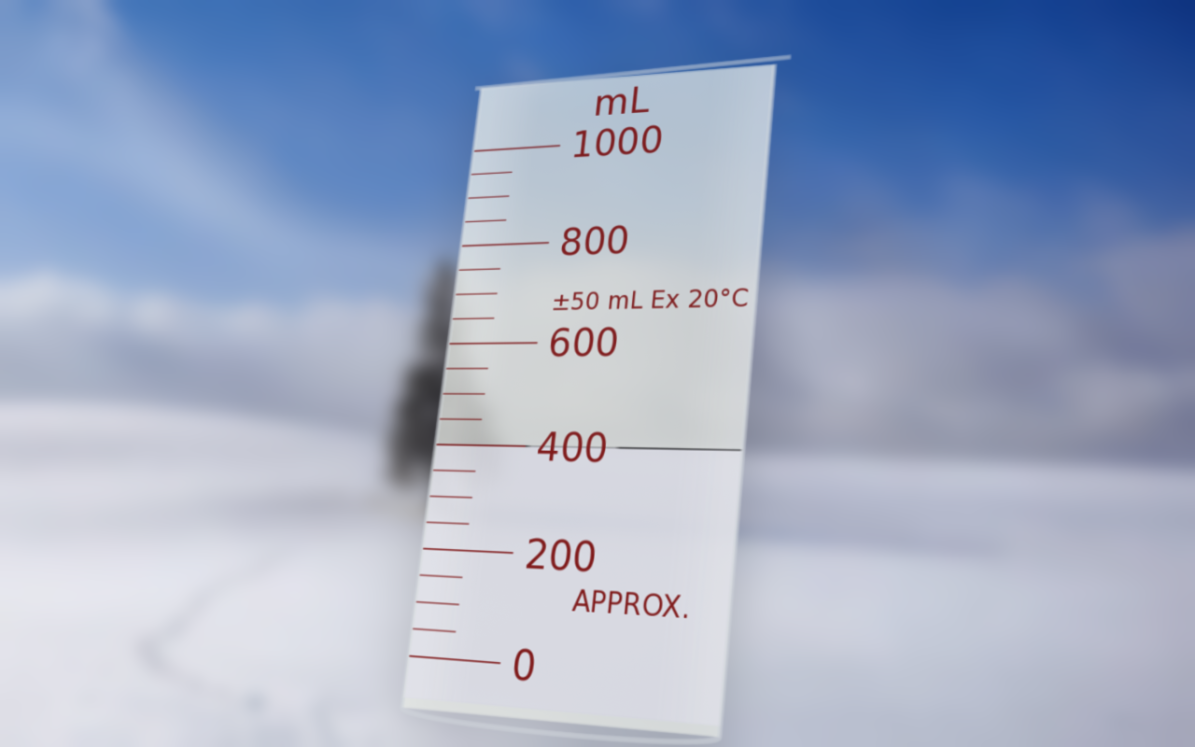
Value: 400 (mL)
